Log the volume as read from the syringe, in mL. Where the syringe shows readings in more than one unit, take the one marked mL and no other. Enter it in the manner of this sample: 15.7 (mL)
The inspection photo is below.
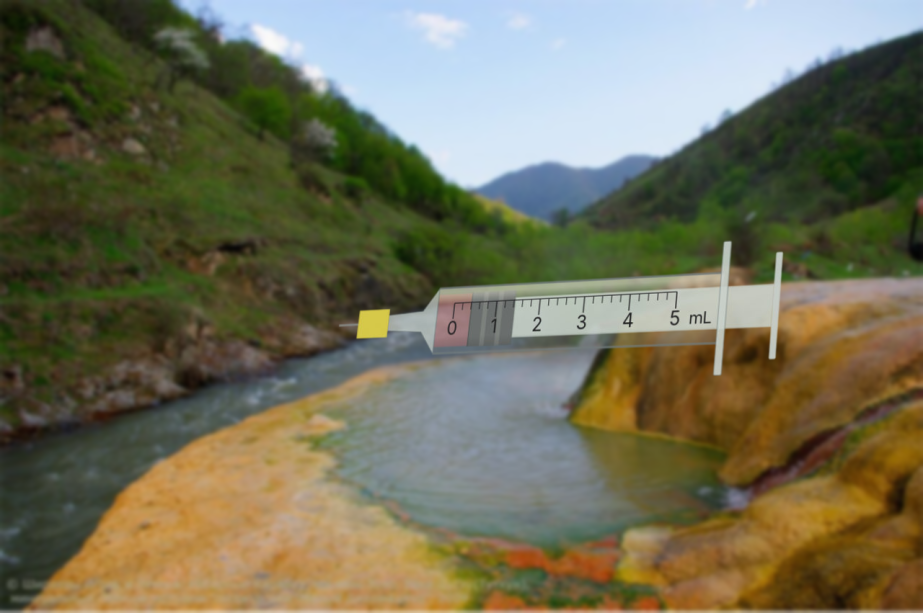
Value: 0.4 (mL)
